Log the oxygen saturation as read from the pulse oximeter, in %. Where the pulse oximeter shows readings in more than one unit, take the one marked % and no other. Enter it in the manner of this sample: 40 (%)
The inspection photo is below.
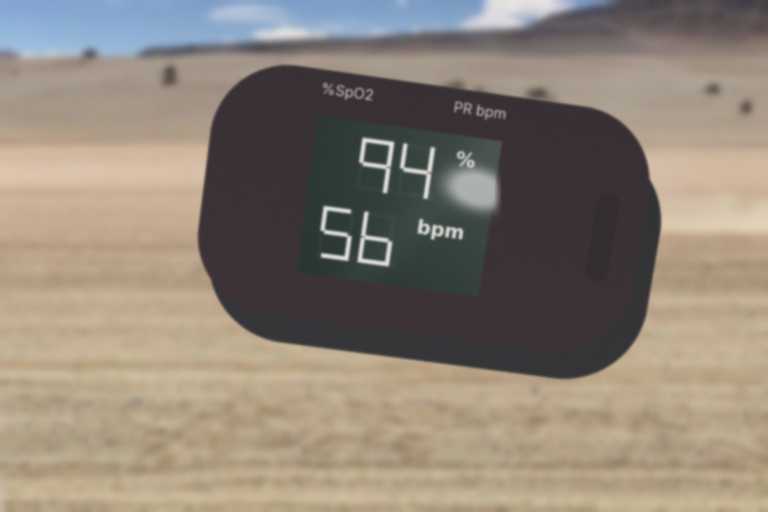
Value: 94 (%)
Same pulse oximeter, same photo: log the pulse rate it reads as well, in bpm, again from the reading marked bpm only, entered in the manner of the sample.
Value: 56 (bpm)
